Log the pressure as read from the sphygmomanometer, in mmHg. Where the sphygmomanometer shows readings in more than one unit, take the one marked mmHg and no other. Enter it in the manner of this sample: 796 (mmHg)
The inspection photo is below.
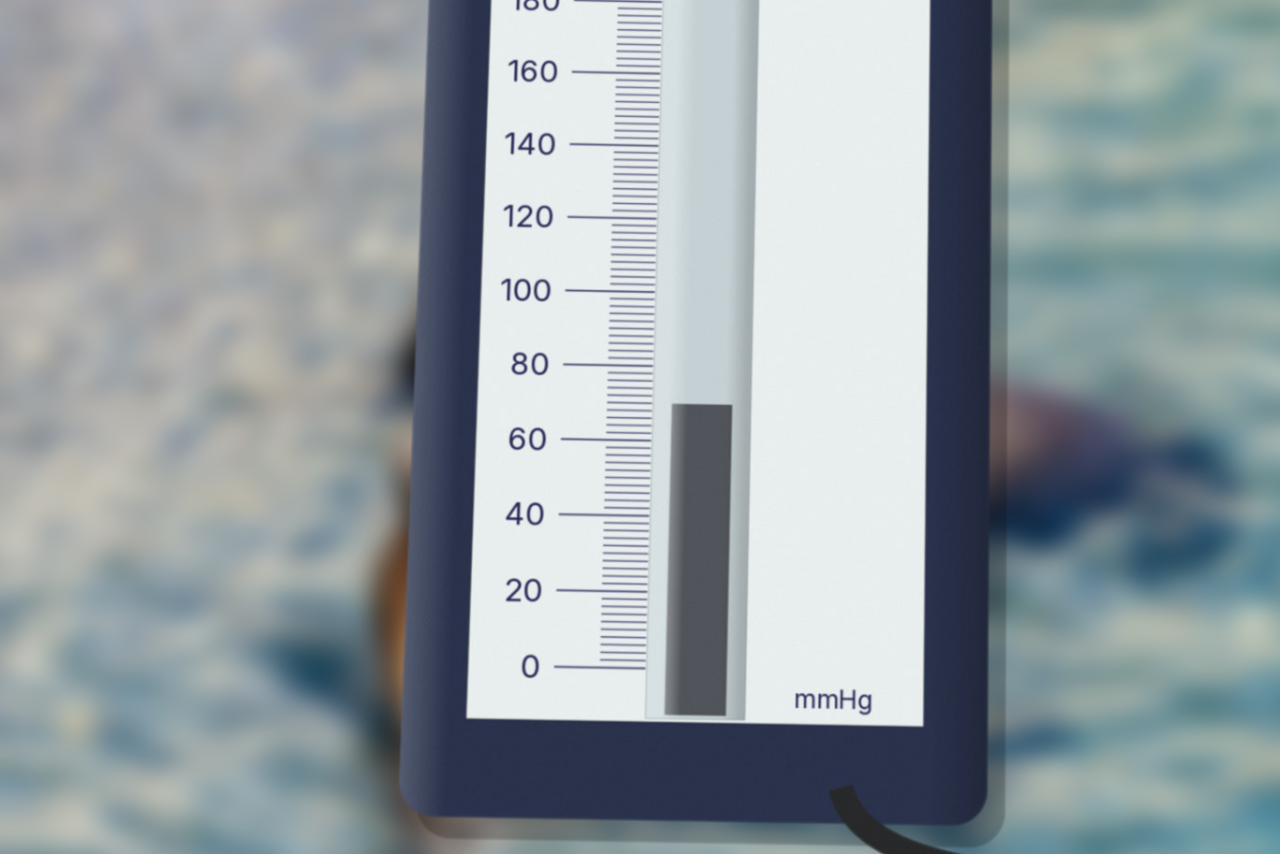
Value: 70 (mmHg)
